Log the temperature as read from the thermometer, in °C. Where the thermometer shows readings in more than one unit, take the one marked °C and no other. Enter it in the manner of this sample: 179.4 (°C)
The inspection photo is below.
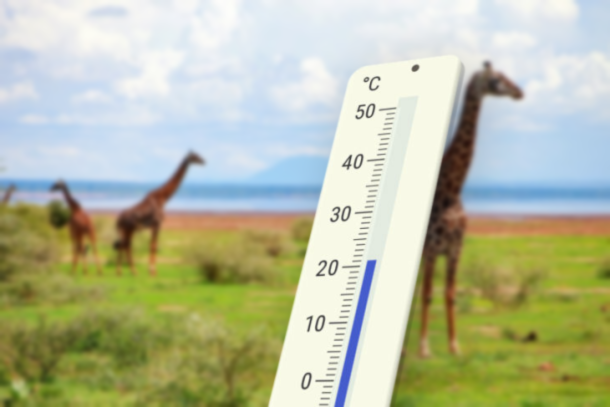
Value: 21 (°C)
